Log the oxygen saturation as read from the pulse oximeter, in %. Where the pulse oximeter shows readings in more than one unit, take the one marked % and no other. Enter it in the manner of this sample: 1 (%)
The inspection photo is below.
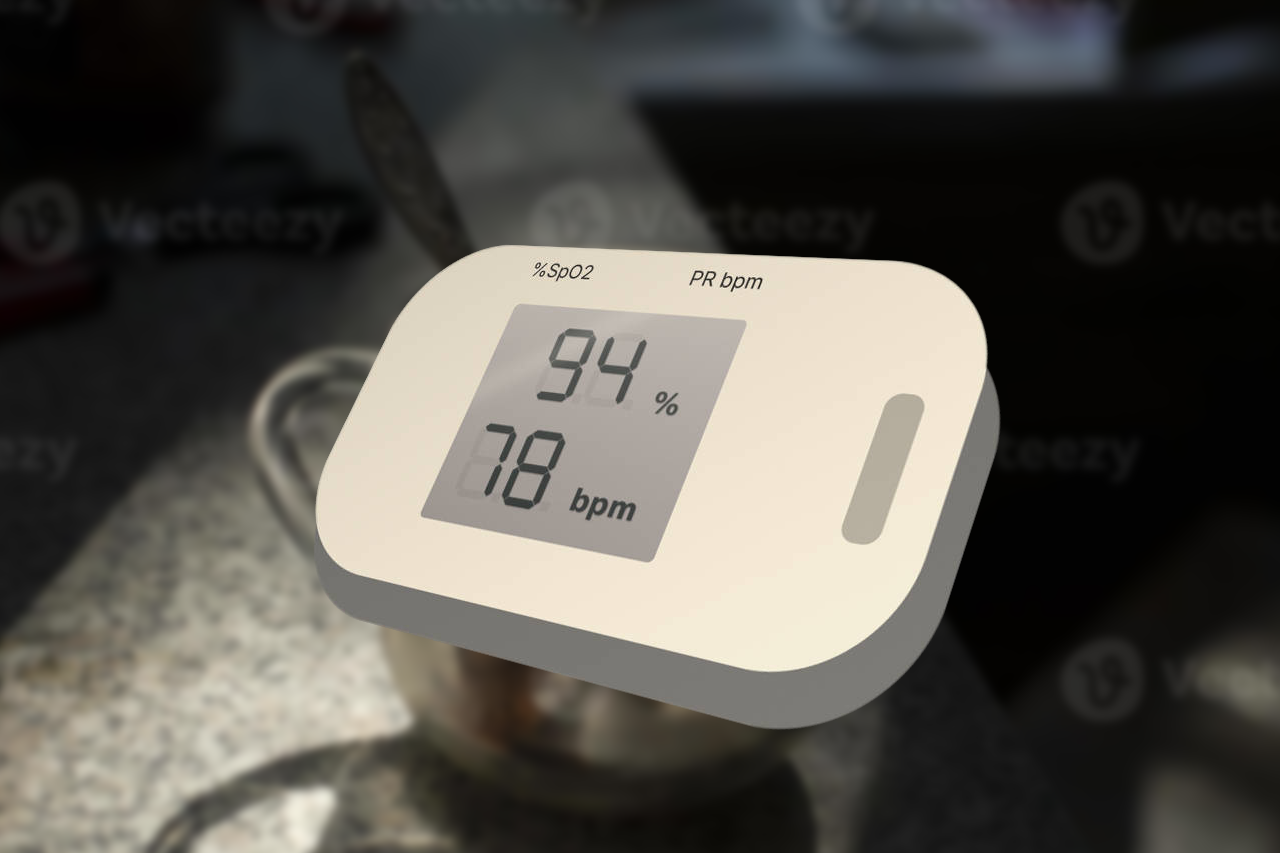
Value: 94 (%)
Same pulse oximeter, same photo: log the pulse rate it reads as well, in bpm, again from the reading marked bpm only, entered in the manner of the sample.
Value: 78 (bpm)
